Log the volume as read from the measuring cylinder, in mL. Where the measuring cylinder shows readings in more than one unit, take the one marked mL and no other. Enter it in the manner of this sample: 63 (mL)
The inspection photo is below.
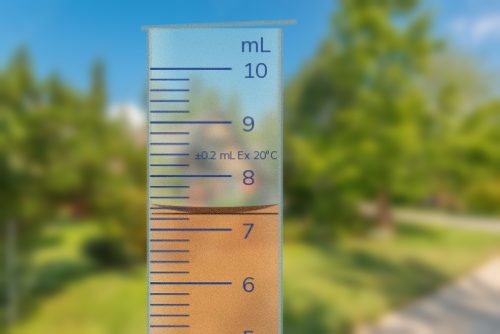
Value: 7.3 (mL)
